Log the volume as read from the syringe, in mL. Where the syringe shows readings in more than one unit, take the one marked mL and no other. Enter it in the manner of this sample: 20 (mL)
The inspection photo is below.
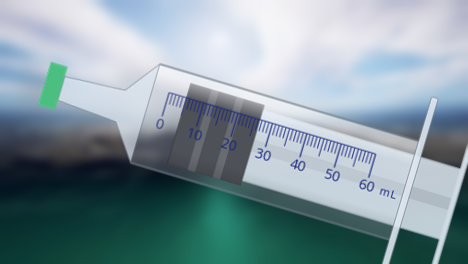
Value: 5 (mL)
